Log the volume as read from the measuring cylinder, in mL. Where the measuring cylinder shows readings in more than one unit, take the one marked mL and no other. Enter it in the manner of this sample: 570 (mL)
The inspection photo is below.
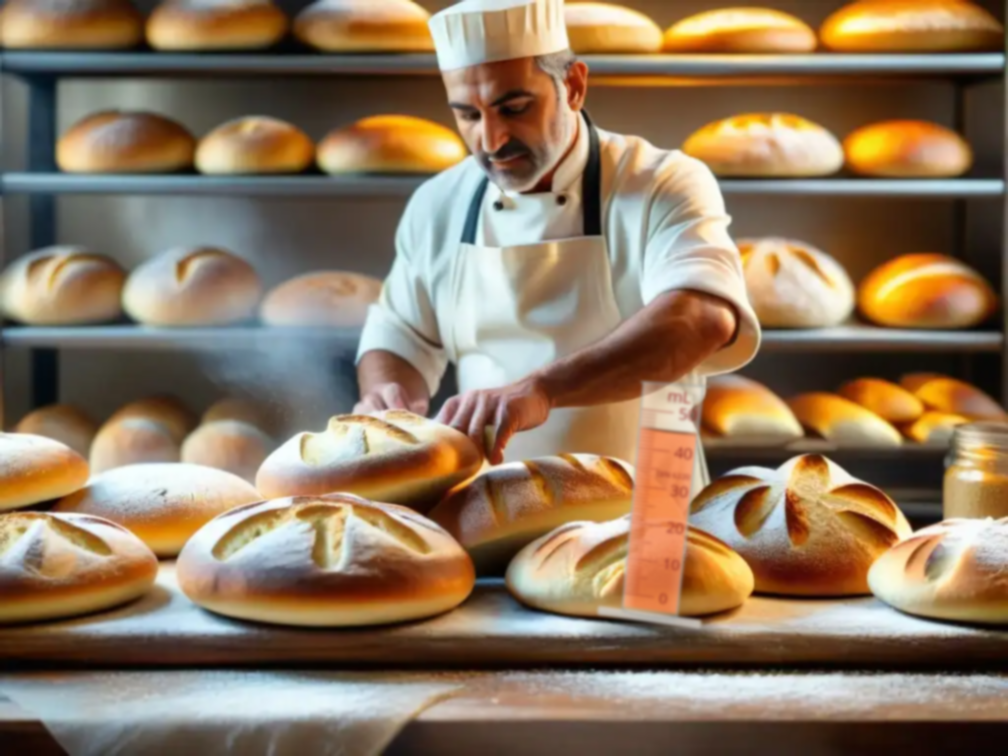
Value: 45 (mL)
